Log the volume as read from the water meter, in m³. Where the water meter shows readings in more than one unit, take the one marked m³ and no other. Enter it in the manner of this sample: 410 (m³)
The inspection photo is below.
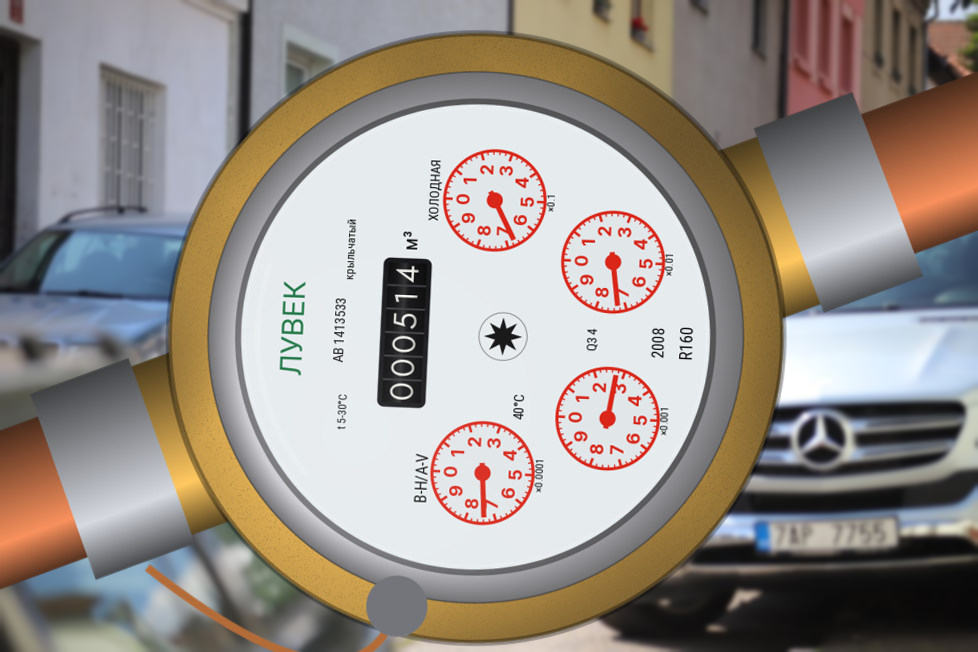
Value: 514.6727 (m³)
